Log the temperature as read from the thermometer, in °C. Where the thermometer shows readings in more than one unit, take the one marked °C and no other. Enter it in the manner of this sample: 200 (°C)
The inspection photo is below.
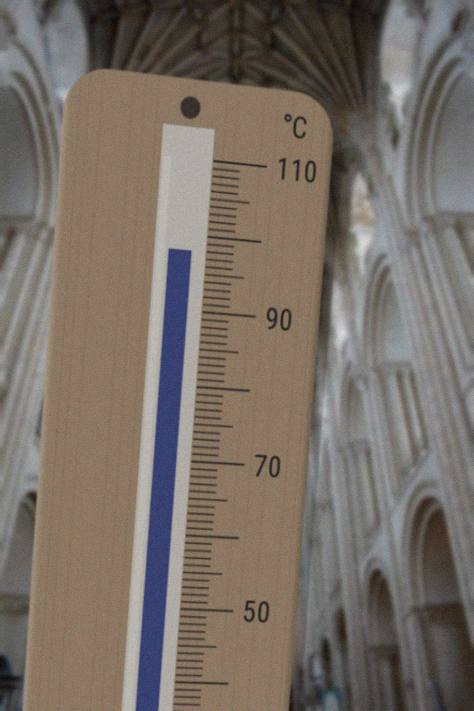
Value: 98 (°C)
